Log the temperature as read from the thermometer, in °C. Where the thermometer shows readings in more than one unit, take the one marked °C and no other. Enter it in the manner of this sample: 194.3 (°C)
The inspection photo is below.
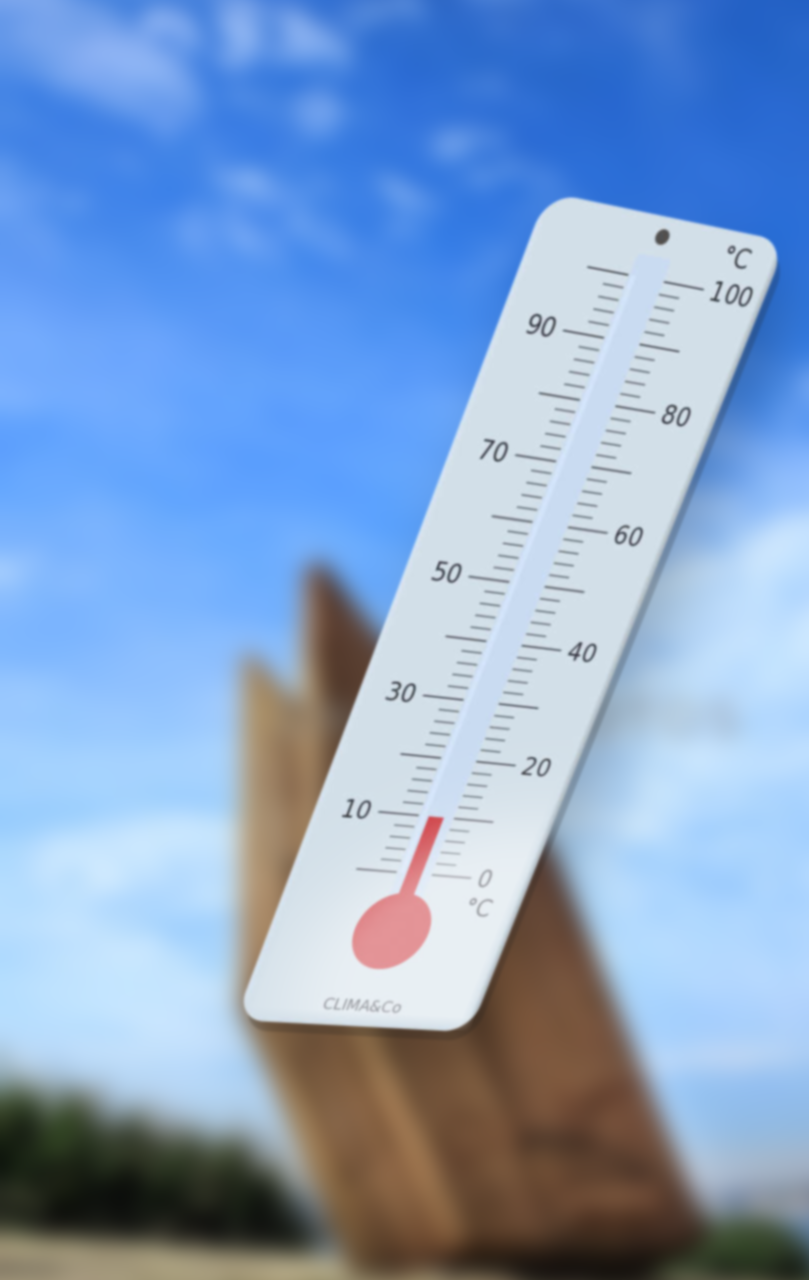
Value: 10 (°C)
